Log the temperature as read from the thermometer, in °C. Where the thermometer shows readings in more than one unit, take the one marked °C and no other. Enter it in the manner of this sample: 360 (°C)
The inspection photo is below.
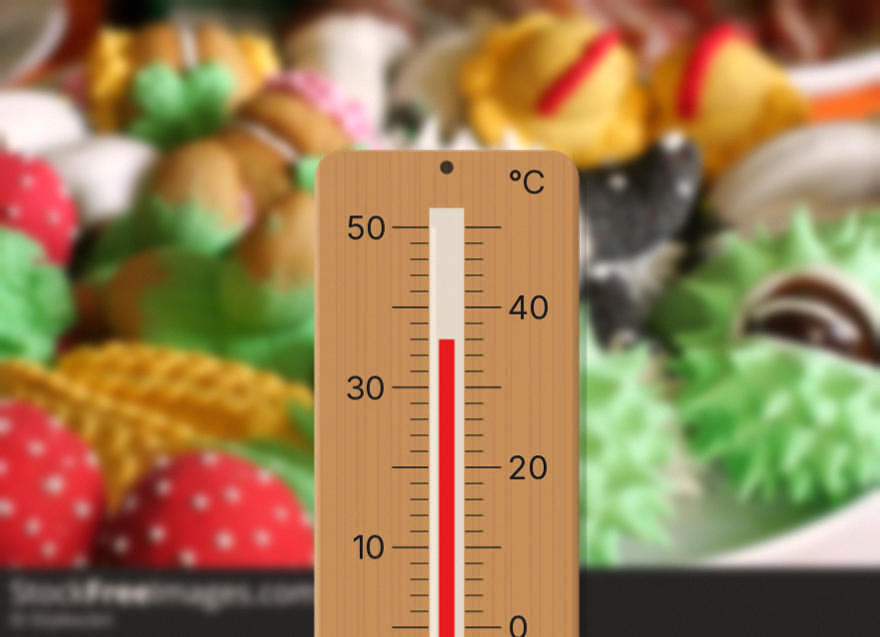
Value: 36 (°C)
